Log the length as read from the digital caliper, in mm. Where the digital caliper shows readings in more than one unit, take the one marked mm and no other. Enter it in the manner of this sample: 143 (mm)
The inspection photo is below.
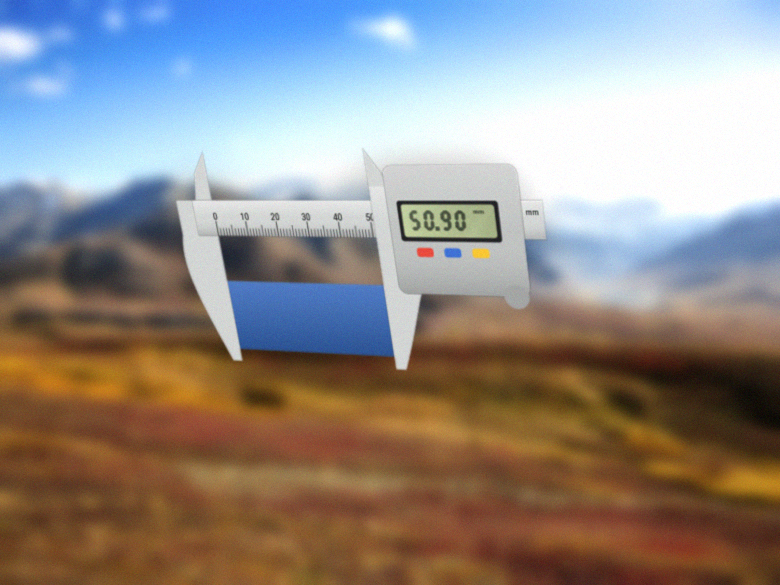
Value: 50.90 (mm)
